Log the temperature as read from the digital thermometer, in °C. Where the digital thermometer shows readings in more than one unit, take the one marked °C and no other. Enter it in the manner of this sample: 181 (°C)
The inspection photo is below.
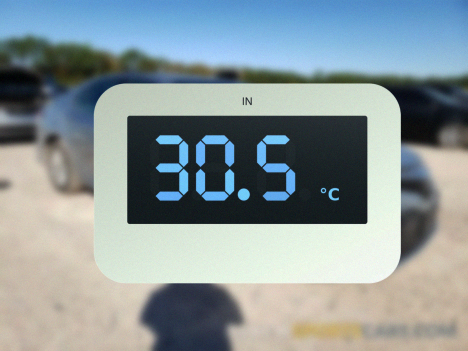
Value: 30.5 (°C)
